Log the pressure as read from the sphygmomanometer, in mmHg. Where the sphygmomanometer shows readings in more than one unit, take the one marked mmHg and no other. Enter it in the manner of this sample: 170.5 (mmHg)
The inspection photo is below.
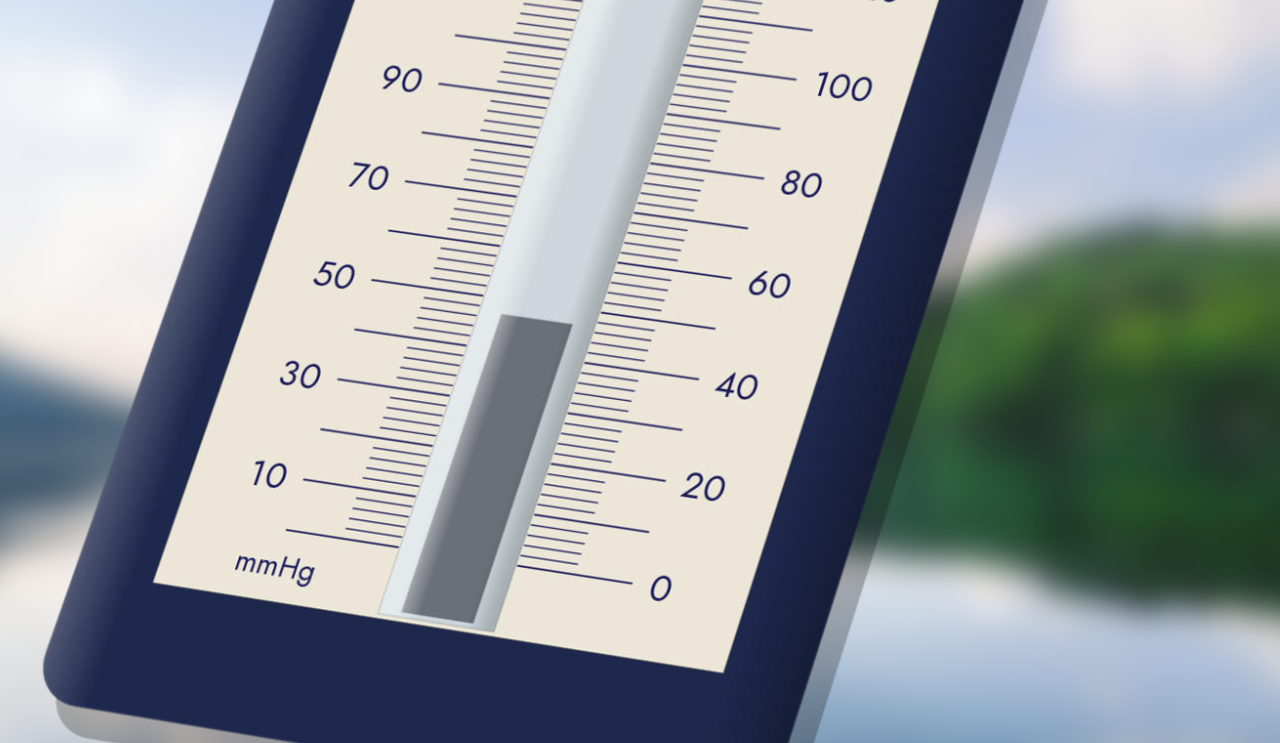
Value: 47 (mmHg)
